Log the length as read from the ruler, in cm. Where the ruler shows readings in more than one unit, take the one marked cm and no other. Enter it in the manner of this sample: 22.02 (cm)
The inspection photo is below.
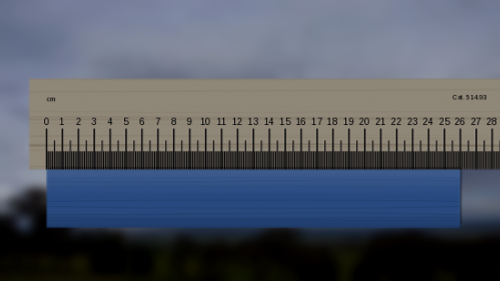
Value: 26 (cm)
